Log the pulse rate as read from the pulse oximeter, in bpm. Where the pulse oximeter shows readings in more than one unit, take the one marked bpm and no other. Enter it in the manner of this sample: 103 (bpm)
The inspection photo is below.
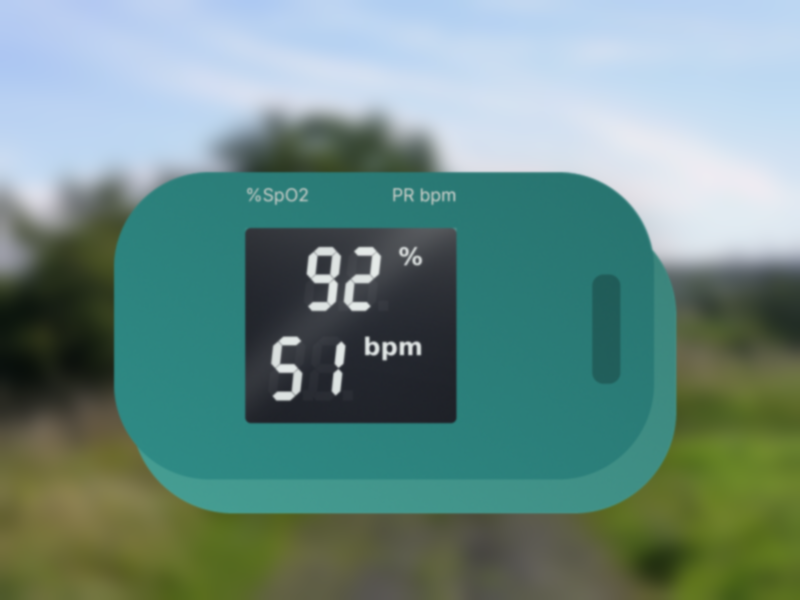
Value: 51 (bpm)
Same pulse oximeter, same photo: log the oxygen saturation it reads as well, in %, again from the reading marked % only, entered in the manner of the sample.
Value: 92 (%)
